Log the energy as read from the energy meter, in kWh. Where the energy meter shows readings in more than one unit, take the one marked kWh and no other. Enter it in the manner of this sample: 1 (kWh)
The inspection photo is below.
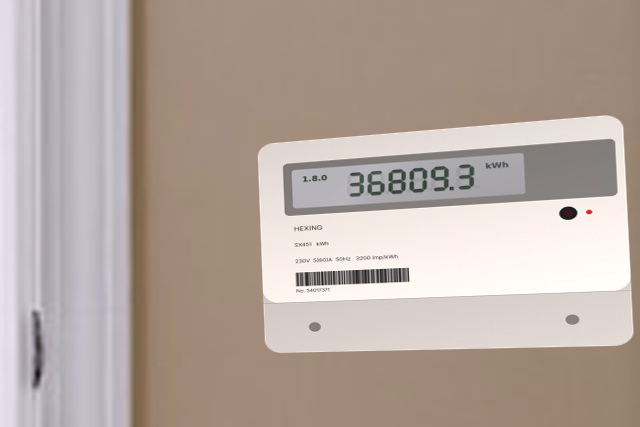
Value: 36809.3 (kWh)
